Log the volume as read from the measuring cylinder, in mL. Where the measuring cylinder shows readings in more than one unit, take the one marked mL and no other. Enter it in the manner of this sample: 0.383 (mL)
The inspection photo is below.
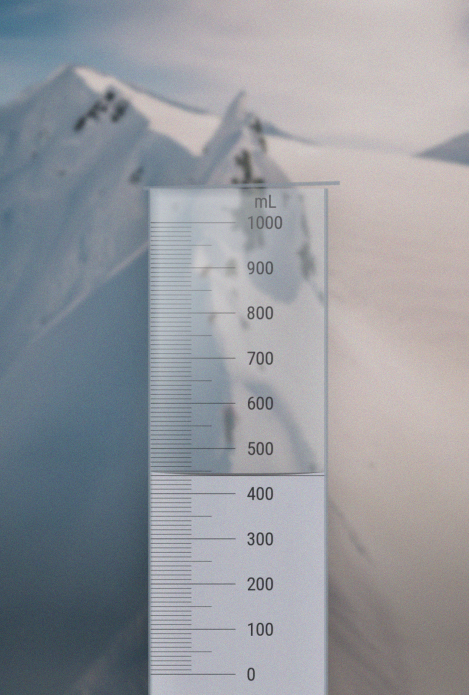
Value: 440 (mL)
